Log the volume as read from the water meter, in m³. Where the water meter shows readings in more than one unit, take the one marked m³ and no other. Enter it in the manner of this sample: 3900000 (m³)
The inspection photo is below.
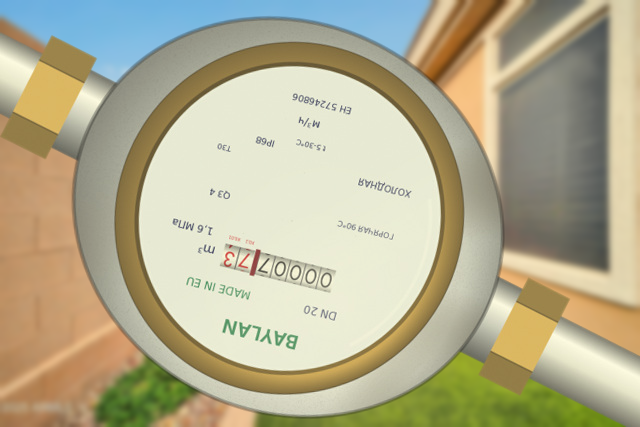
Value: 7.73 (m³)
